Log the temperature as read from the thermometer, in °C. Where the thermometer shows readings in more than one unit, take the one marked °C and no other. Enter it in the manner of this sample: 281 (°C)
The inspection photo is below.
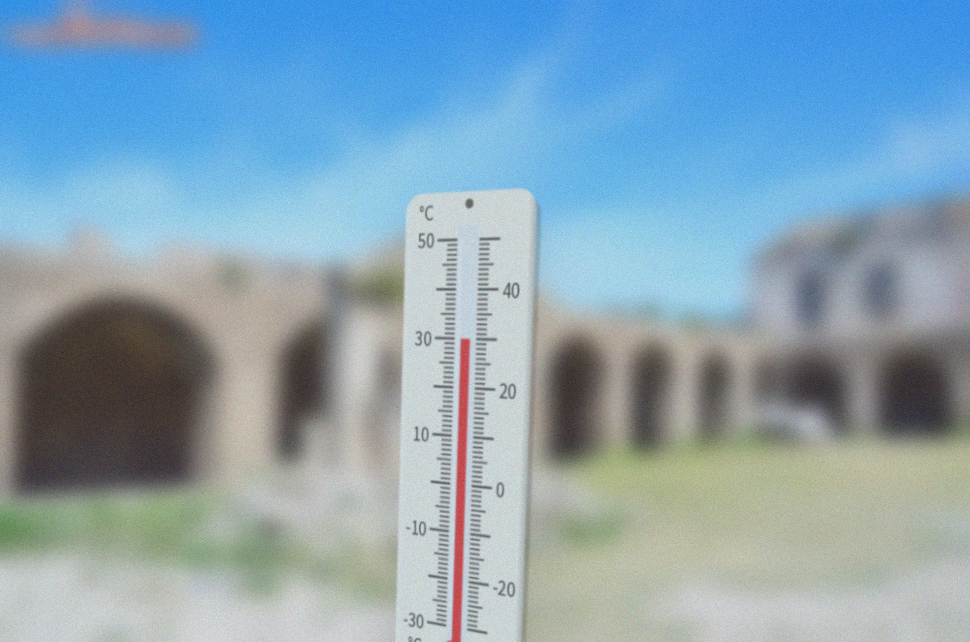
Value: 30 (°C)
